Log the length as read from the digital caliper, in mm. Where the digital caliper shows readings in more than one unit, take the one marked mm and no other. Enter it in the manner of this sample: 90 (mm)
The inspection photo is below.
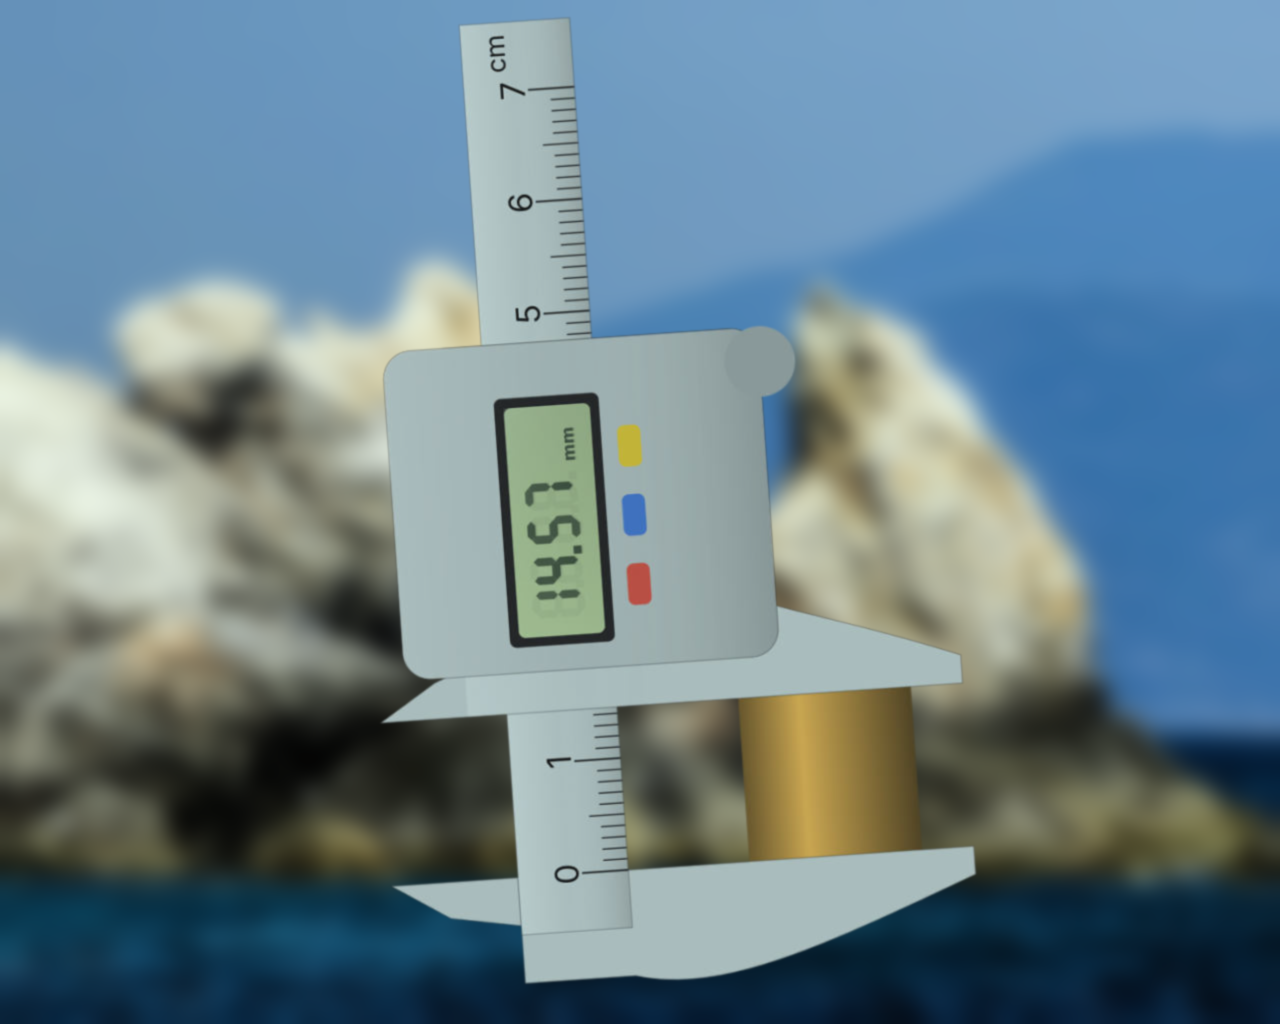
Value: 14.57 (mm)
